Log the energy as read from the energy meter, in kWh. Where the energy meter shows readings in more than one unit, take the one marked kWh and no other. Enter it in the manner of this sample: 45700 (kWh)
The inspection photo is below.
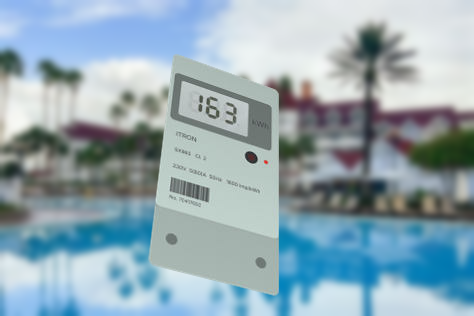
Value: 163 (kWh)
